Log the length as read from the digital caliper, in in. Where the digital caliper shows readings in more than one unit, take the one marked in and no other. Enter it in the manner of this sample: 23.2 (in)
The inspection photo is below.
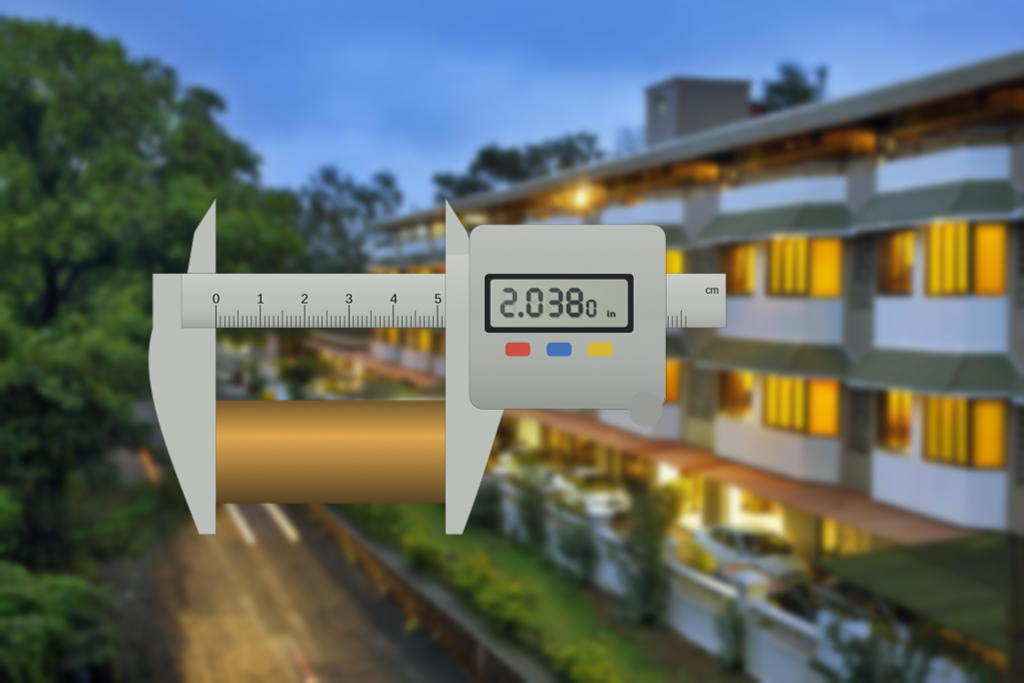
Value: 2.0380 (in)
